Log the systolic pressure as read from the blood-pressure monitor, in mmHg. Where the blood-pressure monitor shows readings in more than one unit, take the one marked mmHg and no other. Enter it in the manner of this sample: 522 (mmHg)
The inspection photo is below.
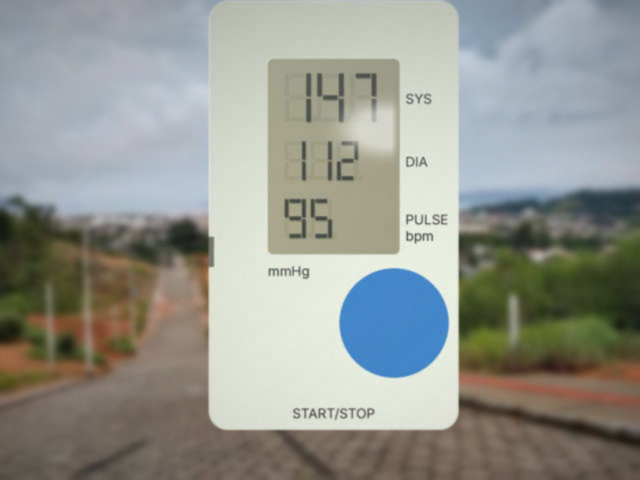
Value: 147 (mmHg)
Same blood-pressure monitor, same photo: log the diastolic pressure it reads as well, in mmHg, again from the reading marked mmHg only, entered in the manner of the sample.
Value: 112 (mmHg)
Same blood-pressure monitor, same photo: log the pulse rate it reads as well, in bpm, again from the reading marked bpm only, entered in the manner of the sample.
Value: 95 (bpm)
